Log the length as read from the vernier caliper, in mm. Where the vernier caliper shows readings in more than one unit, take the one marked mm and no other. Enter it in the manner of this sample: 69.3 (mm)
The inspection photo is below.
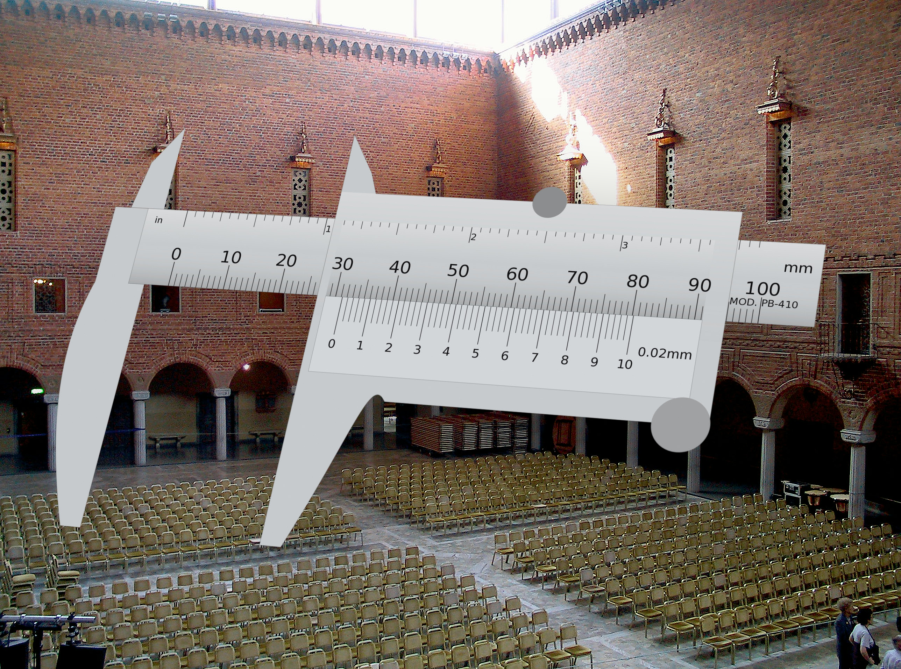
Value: 31.2 (mm)
